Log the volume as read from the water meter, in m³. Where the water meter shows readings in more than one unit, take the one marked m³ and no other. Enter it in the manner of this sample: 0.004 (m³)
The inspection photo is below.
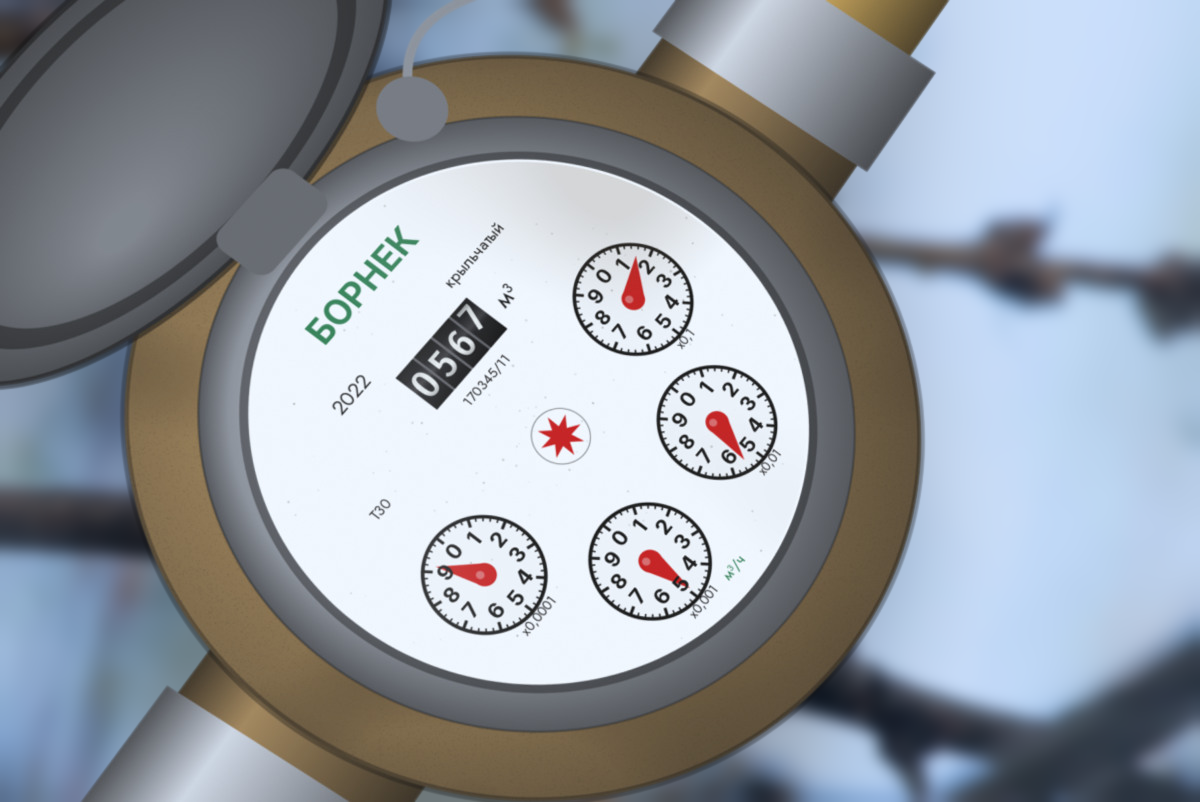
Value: 567.1549 (m³)
